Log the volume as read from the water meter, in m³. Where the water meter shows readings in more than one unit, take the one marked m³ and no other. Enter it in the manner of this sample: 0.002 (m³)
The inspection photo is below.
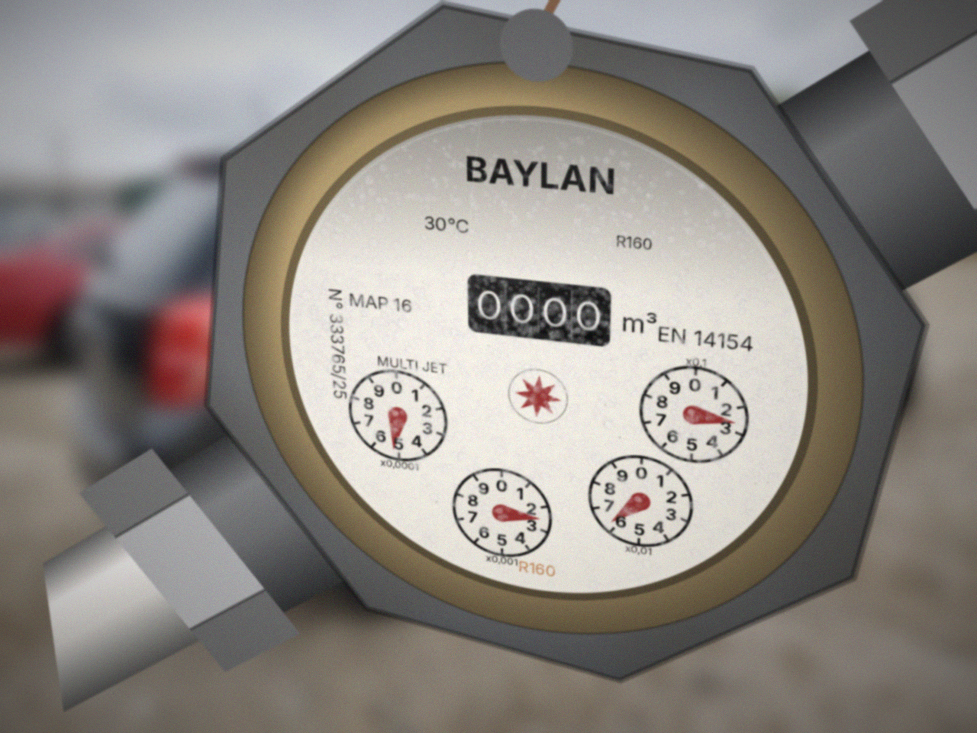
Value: 0.2625 (m³)
